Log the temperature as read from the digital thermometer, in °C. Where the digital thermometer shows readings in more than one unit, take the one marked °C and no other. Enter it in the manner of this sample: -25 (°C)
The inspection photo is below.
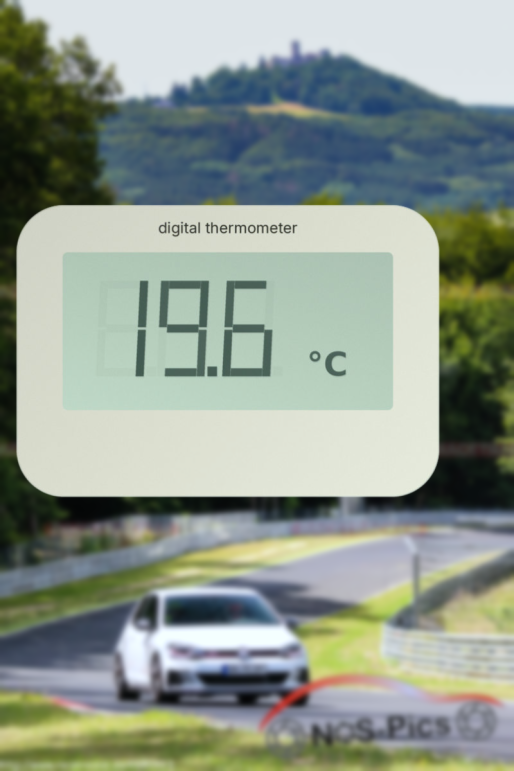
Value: 19.6 (°C)
